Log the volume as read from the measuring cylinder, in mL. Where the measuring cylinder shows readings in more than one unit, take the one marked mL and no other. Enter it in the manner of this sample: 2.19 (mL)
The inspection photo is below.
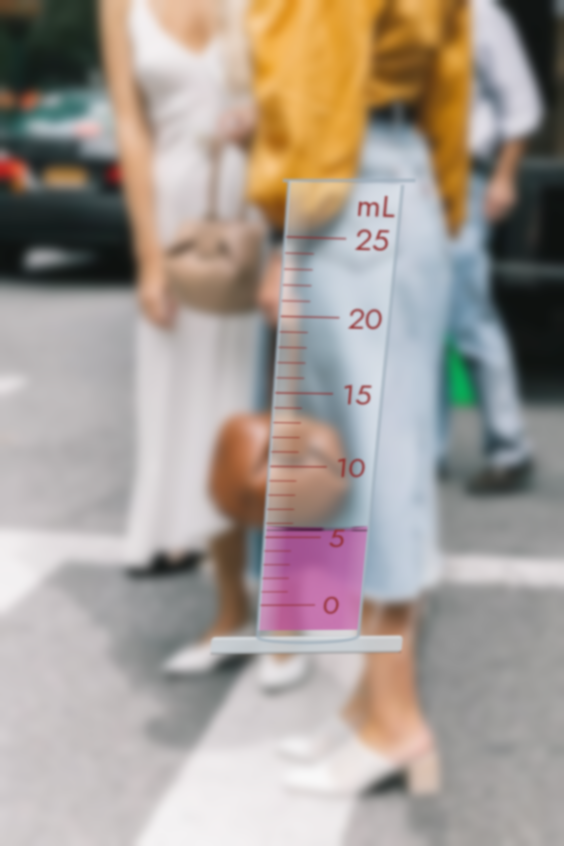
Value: 5.5 (mL)
